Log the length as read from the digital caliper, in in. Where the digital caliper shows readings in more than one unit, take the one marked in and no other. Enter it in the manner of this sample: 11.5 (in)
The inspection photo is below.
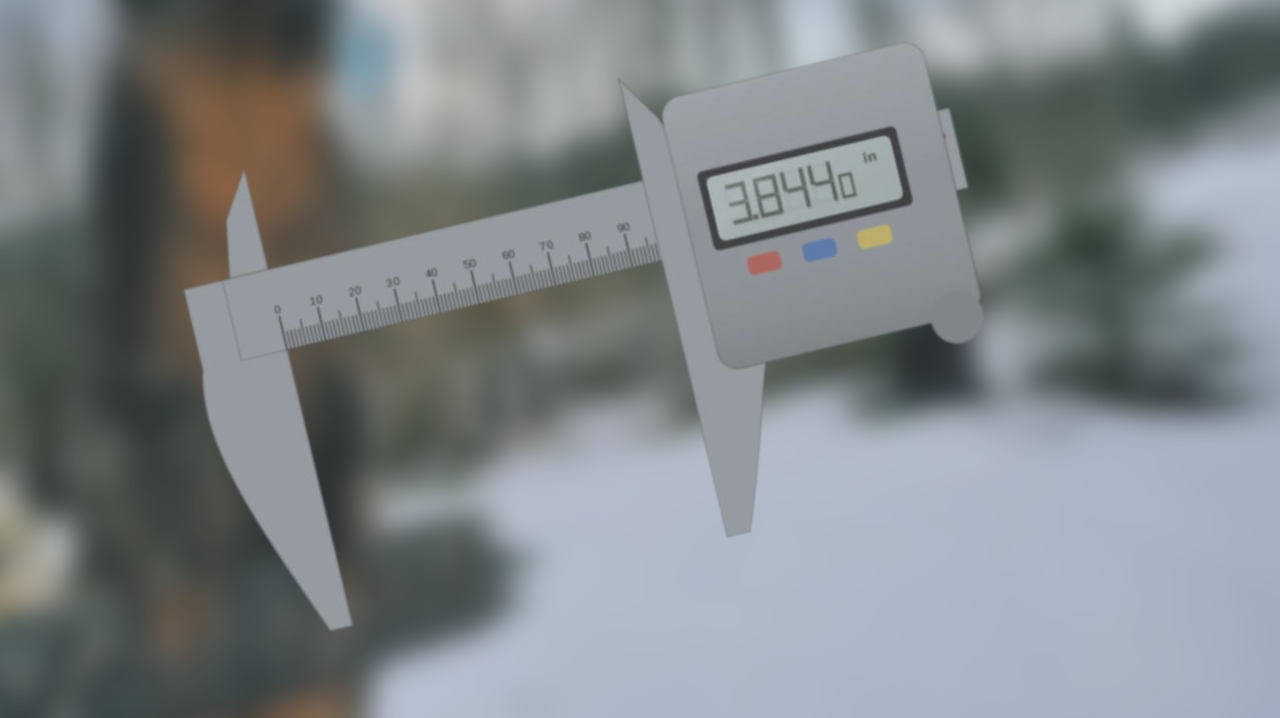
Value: 3.8440 (in)
